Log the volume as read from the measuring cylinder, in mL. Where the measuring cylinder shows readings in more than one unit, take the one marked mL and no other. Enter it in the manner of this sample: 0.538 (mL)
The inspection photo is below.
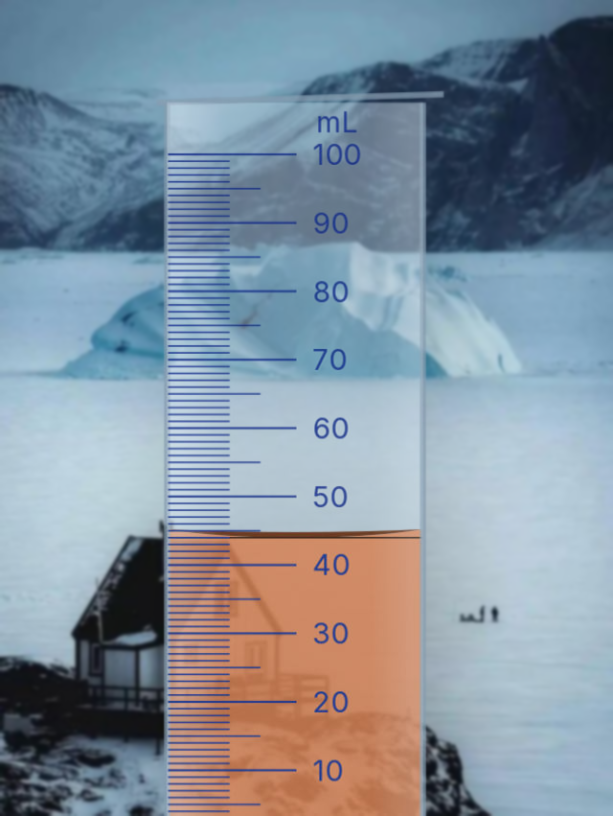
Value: 44 (mL)
